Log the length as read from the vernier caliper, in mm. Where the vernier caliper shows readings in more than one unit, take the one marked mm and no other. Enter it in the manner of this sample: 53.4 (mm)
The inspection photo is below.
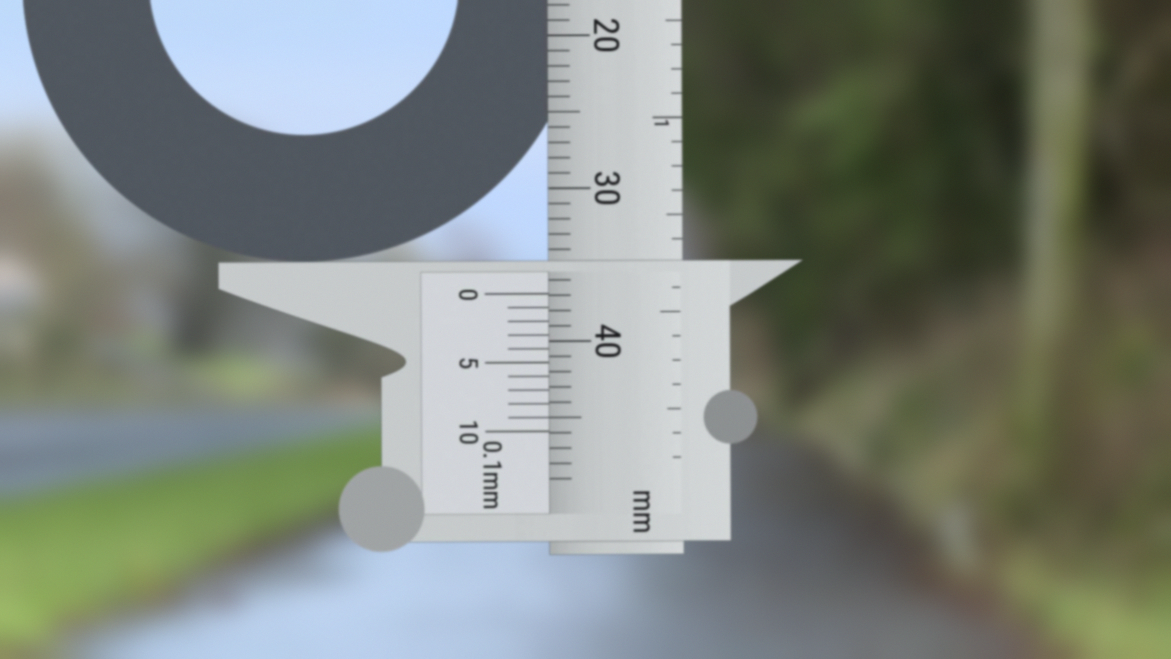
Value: 36.9 (mm)
